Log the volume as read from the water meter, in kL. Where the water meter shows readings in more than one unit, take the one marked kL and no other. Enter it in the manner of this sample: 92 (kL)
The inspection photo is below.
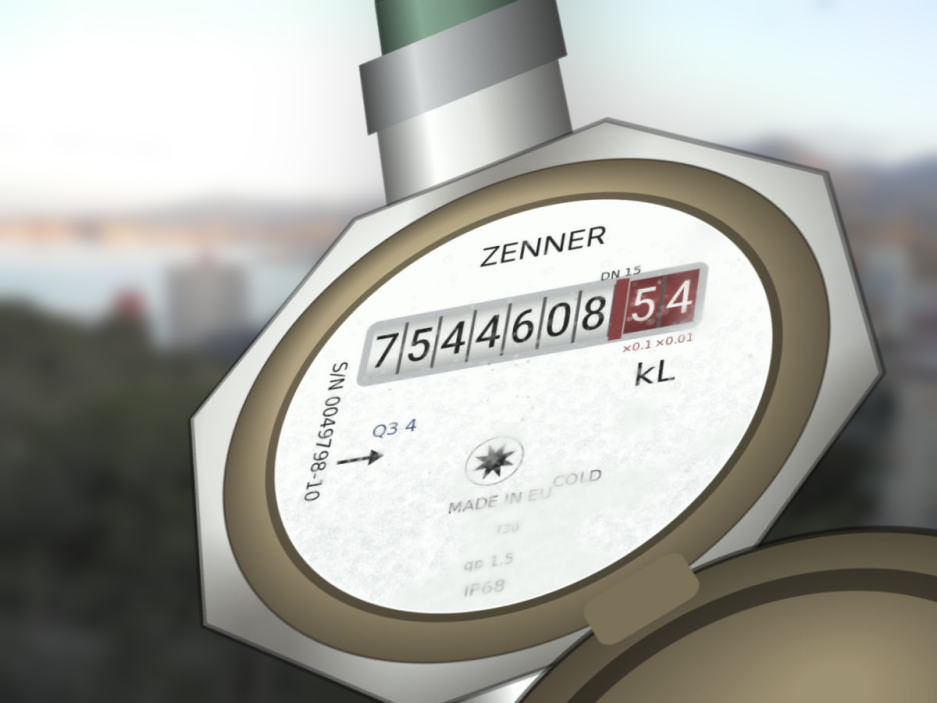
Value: 7544608.54 (kL)
